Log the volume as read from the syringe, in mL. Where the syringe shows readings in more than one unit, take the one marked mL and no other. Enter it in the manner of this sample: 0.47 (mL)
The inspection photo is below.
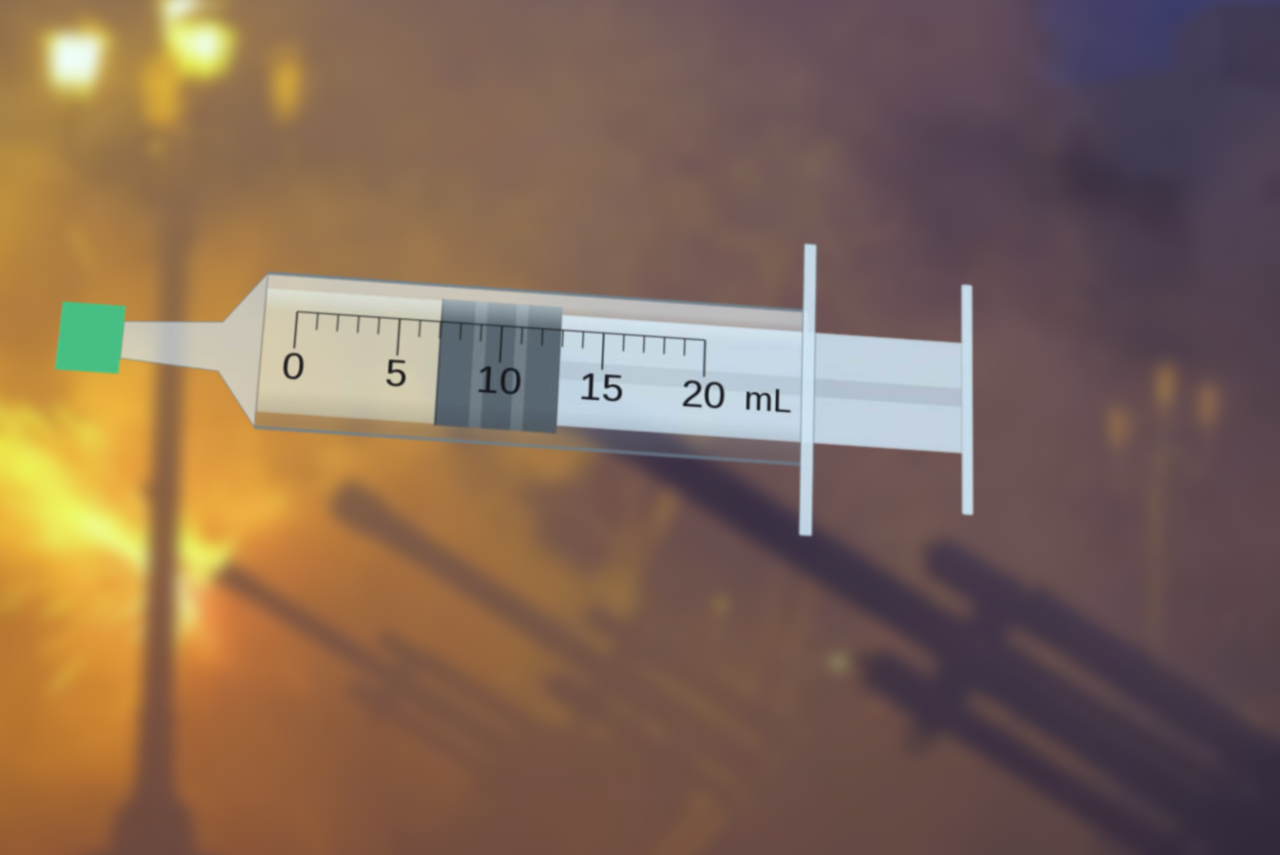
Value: 7 (mL)
